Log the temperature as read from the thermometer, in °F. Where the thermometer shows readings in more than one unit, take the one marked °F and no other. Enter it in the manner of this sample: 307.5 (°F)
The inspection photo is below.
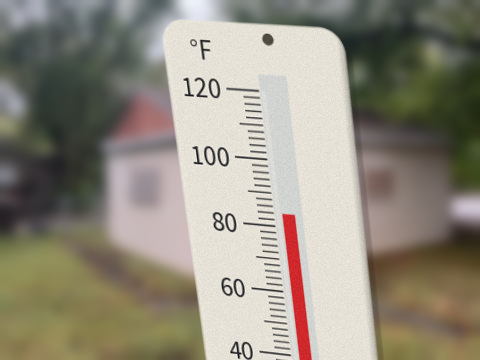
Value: 84 (°F)
